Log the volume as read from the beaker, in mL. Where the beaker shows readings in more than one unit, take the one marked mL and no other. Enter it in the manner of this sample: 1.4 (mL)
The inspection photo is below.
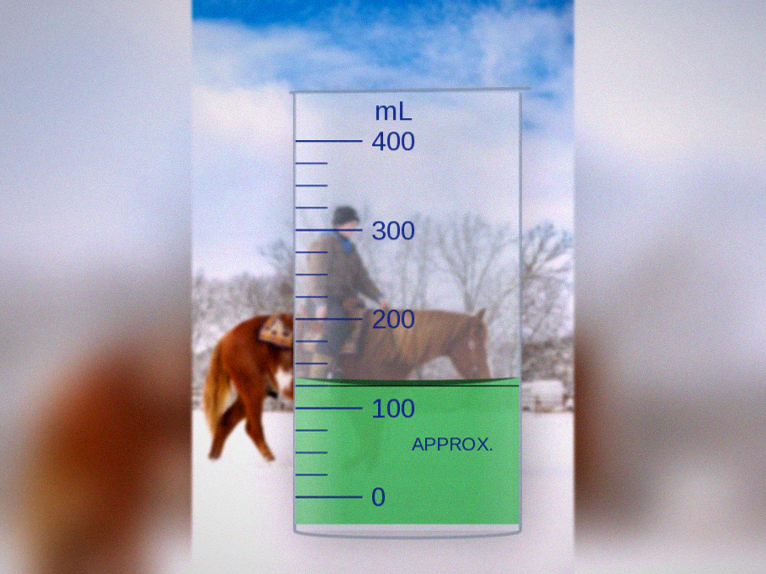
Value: 125 (mL)
